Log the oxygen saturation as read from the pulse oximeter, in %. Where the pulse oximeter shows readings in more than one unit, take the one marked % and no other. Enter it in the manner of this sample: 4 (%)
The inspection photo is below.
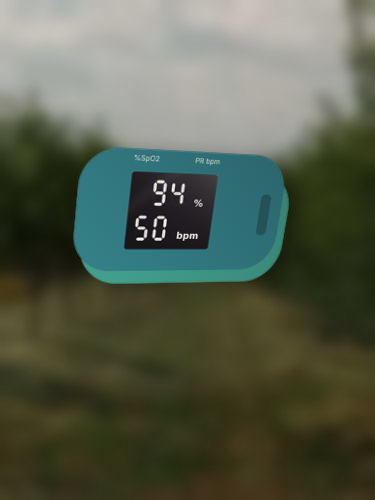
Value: 94 (%)
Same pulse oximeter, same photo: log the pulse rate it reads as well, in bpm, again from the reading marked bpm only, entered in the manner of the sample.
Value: 50 (bpm)
